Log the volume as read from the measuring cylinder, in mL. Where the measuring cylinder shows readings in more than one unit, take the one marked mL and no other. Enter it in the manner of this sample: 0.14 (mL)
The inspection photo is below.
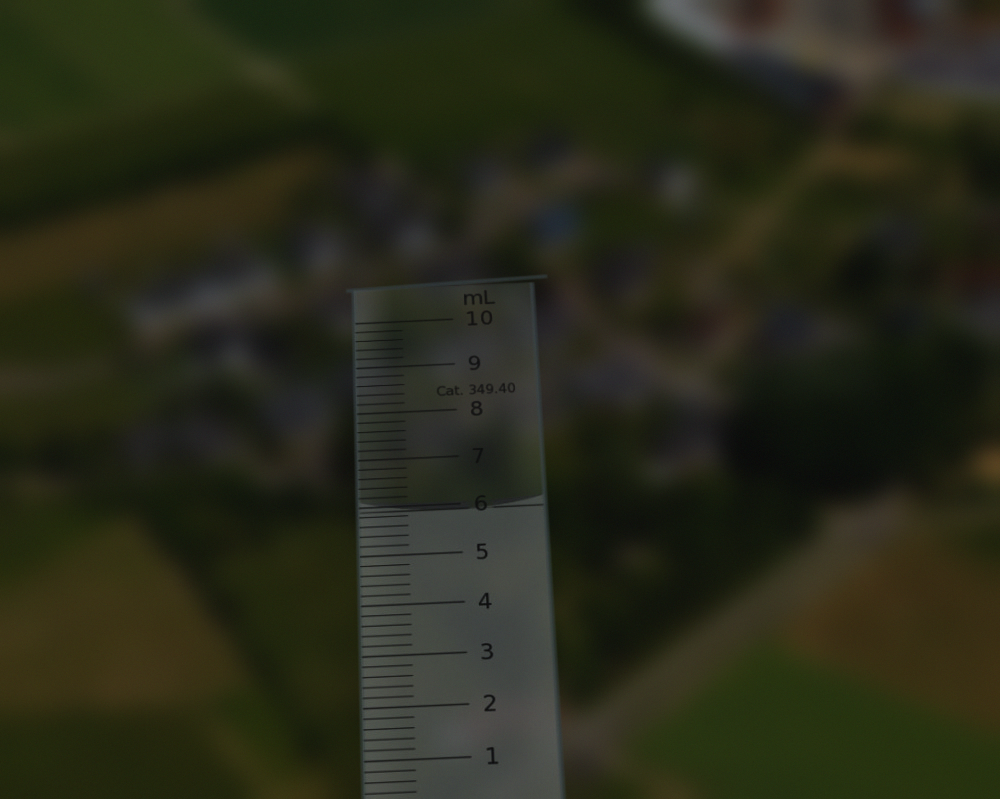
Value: 5.9 (mL)
